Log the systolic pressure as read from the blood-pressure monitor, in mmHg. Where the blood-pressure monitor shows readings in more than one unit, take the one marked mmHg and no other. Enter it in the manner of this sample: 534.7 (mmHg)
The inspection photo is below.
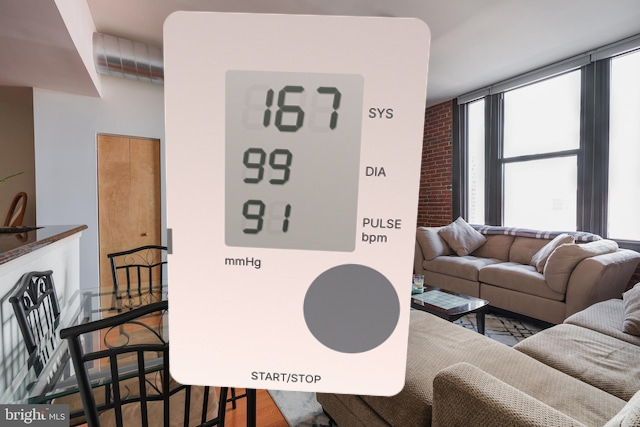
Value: 167 (mmHg)
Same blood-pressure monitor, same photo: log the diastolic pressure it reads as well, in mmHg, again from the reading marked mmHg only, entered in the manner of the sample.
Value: 99 (mmHg)
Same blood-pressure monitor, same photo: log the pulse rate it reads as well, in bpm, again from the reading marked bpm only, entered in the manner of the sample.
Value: 91 (bpm)
